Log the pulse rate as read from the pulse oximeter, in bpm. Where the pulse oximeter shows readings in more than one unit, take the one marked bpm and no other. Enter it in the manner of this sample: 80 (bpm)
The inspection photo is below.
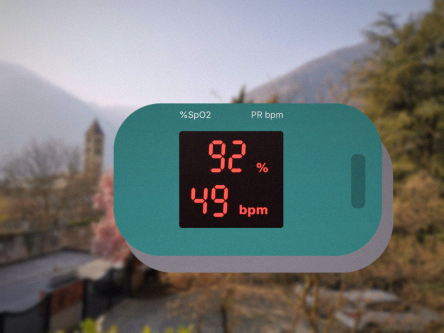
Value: 49 (bpm)
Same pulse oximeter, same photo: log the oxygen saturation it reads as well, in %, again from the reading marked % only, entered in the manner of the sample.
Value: 92 (%)
